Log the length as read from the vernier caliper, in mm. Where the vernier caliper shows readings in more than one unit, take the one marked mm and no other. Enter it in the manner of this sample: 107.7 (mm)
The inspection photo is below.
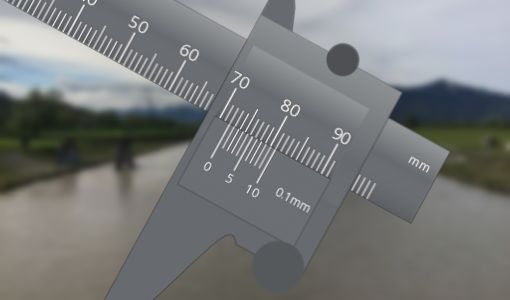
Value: 72.0 (mm)
